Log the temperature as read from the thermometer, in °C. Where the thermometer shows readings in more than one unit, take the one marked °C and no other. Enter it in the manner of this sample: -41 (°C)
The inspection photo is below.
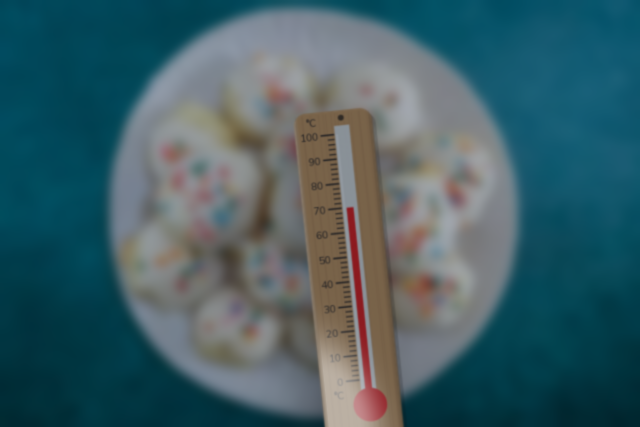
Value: 70 (°C)
